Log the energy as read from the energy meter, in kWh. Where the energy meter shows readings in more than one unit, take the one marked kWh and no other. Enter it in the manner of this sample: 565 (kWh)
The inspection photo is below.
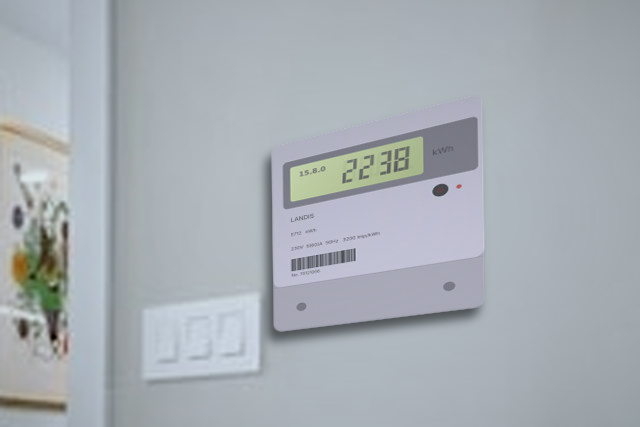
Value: 2238 (kWh)
